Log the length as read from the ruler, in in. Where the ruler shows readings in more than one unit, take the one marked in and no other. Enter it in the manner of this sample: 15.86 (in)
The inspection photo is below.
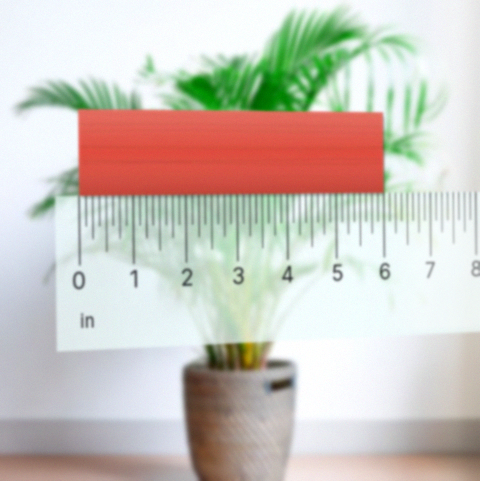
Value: 6 (in)
